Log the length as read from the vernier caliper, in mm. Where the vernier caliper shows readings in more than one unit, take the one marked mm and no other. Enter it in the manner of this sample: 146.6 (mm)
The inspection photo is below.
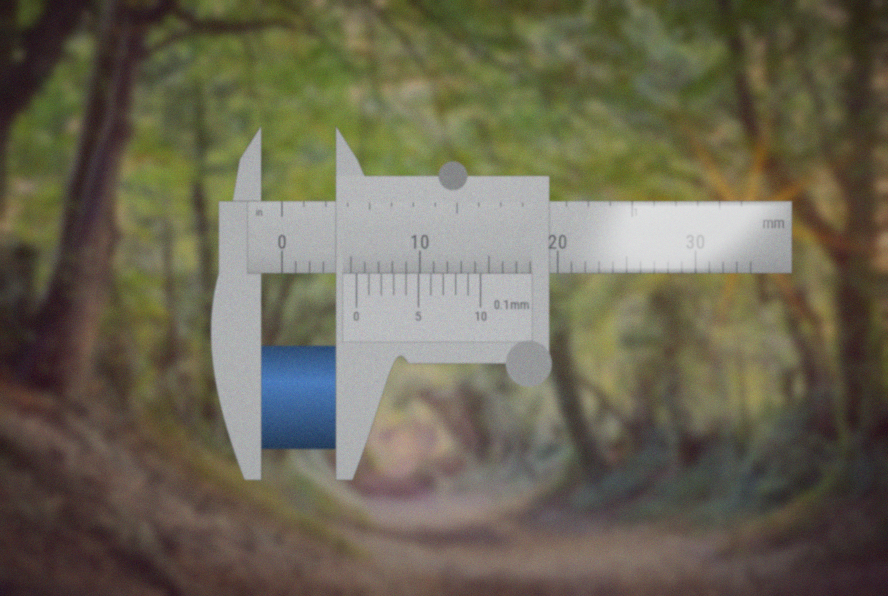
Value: 5.4 (mm)
